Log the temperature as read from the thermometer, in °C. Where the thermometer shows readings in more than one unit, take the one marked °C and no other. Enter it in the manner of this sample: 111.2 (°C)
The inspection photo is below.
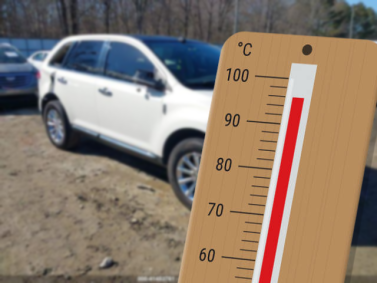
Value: 96 (°C)
